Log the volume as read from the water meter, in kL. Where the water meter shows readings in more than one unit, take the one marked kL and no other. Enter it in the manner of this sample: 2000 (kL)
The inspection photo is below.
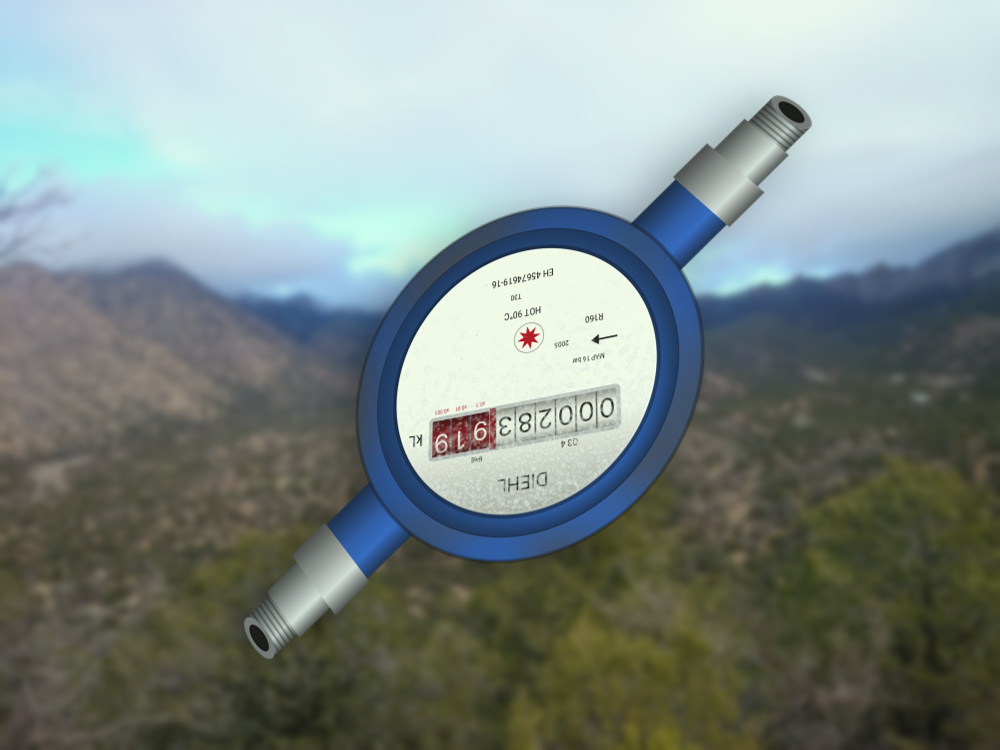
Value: 283.919 (kL)
